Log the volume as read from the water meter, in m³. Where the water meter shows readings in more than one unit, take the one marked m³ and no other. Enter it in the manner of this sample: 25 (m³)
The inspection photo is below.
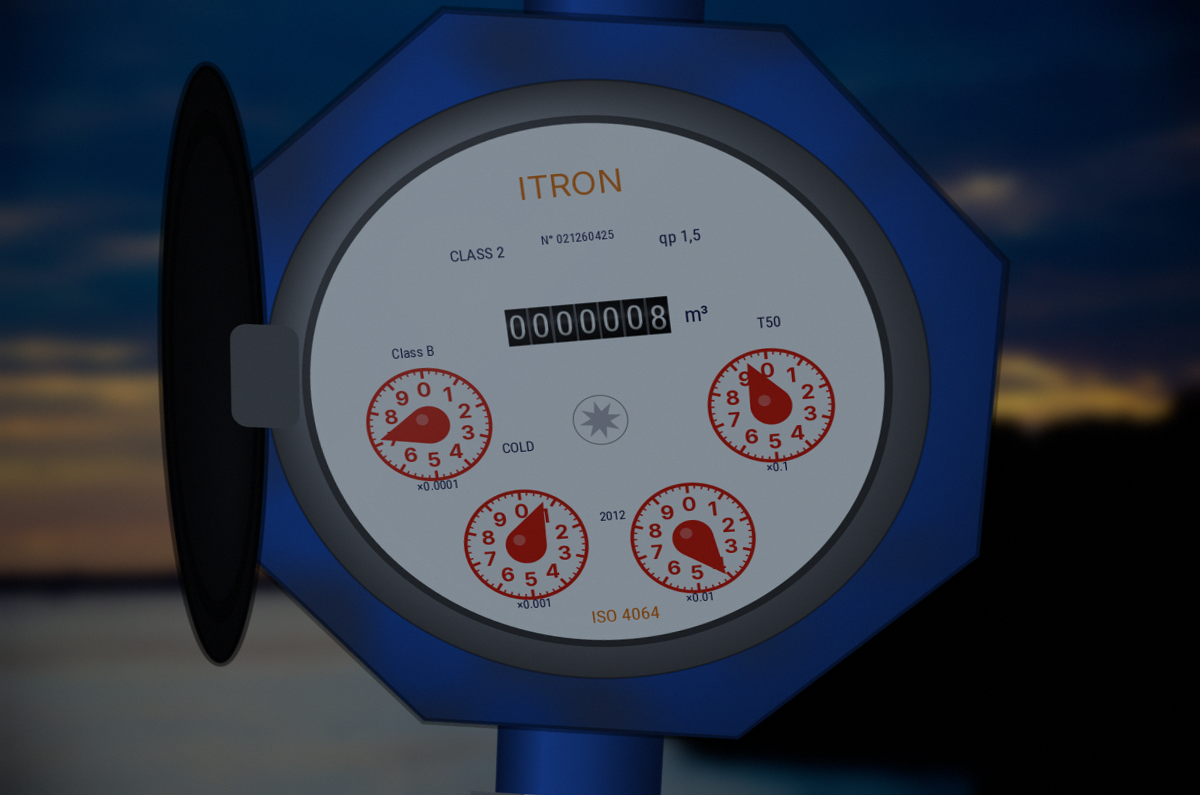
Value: 7.9407 (m³)
